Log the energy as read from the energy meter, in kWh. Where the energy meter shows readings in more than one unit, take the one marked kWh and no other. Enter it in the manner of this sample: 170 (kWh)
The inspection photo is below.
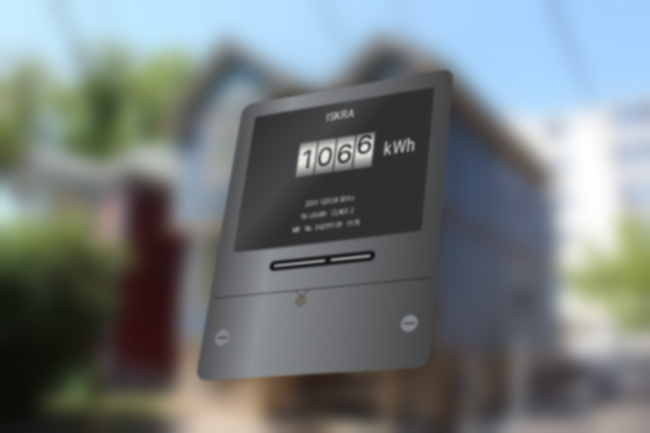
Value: 1066 (kWh)
